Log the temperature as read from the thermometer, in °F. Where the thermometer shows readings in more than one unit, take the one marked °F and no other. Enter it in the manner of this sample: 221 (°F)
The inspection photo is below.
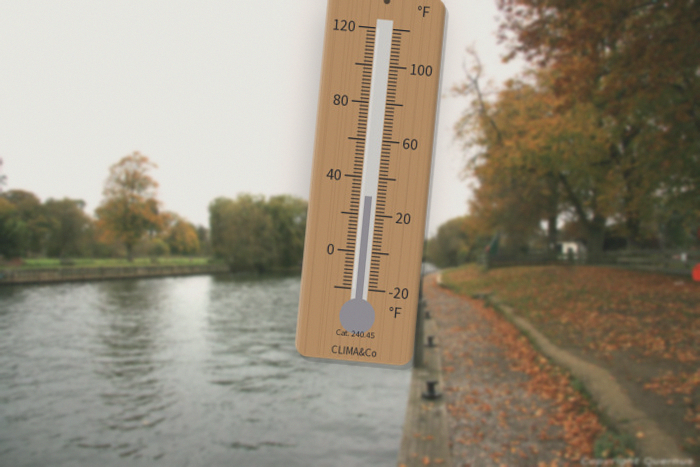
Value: 30 (°F)
